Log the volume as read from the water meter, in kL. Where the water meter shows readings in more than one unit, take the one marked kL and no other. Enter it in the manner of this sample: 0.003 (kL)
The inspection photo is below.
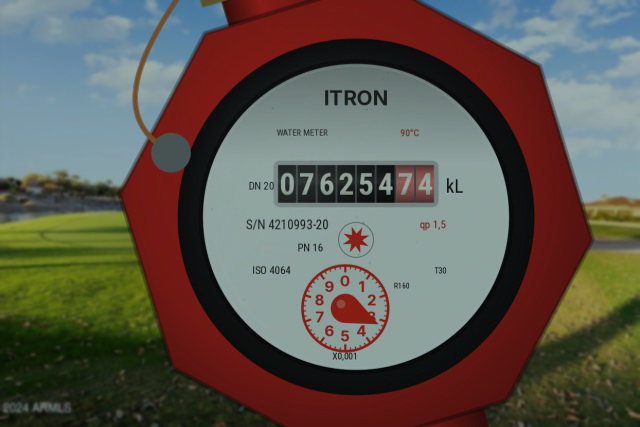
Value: 76254.743 (kL)
